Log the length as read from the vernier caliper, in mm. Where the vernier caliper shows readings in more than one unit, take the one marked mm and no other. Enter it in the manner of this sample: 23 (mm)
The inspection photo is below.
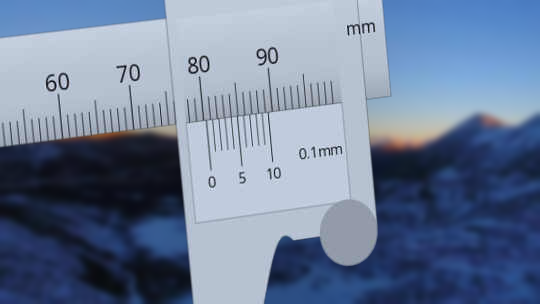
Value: 80.4 (mm)
